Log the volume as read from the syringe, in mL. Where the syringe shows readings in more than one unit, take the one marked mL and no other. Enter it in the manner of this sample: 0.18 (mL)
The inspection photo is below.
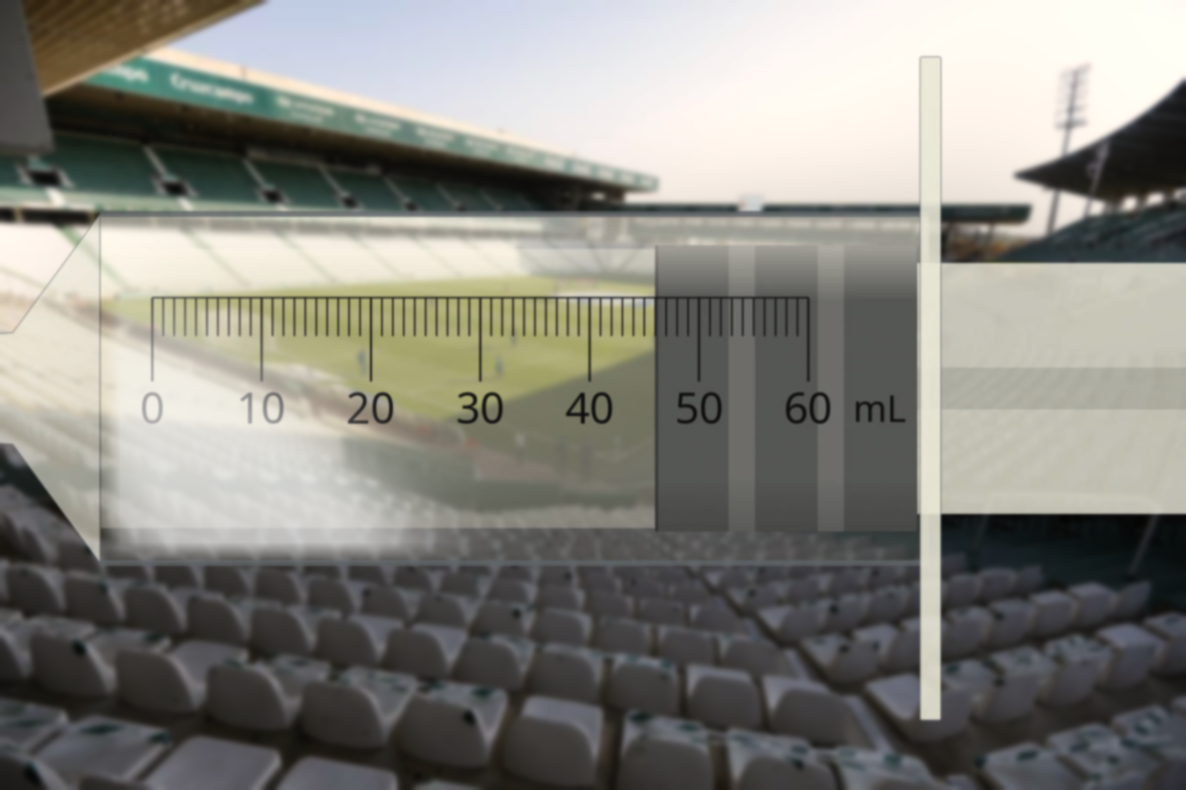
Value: 46 (mL)
